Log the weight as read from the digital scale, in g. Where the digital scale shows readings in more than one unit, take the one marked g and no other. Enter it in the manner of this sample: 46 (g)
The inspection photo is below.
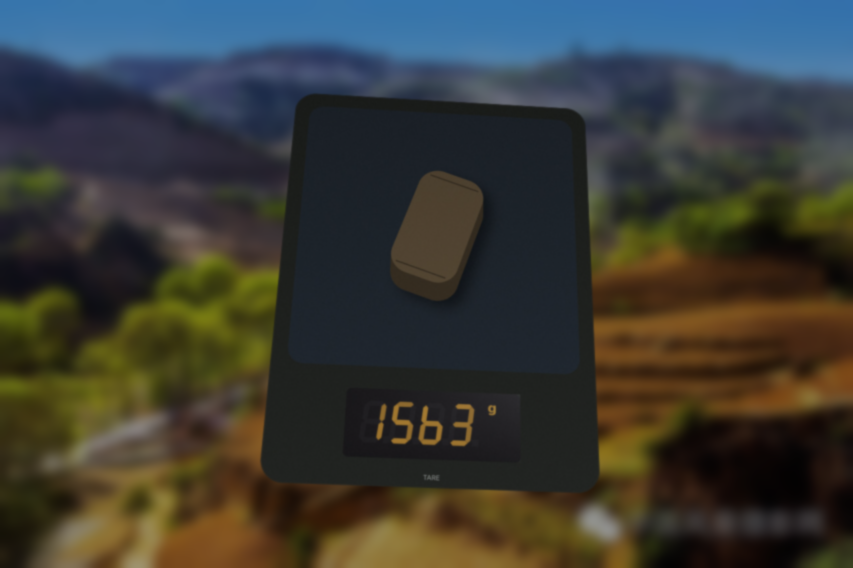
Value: 1563 (g)
